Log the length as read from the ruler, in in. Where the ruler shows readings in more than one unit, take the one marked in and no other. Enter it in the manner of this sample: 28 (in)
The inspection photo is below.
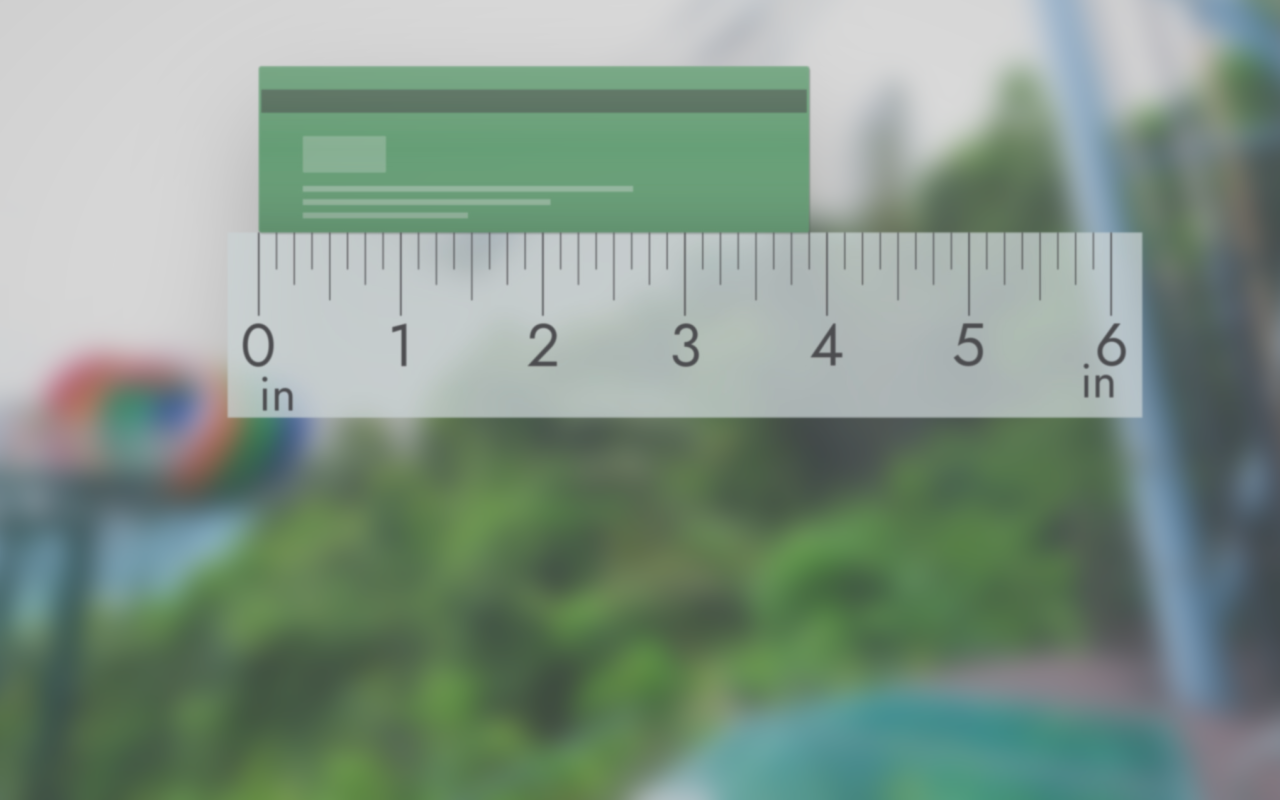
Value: 3.875 (in)
